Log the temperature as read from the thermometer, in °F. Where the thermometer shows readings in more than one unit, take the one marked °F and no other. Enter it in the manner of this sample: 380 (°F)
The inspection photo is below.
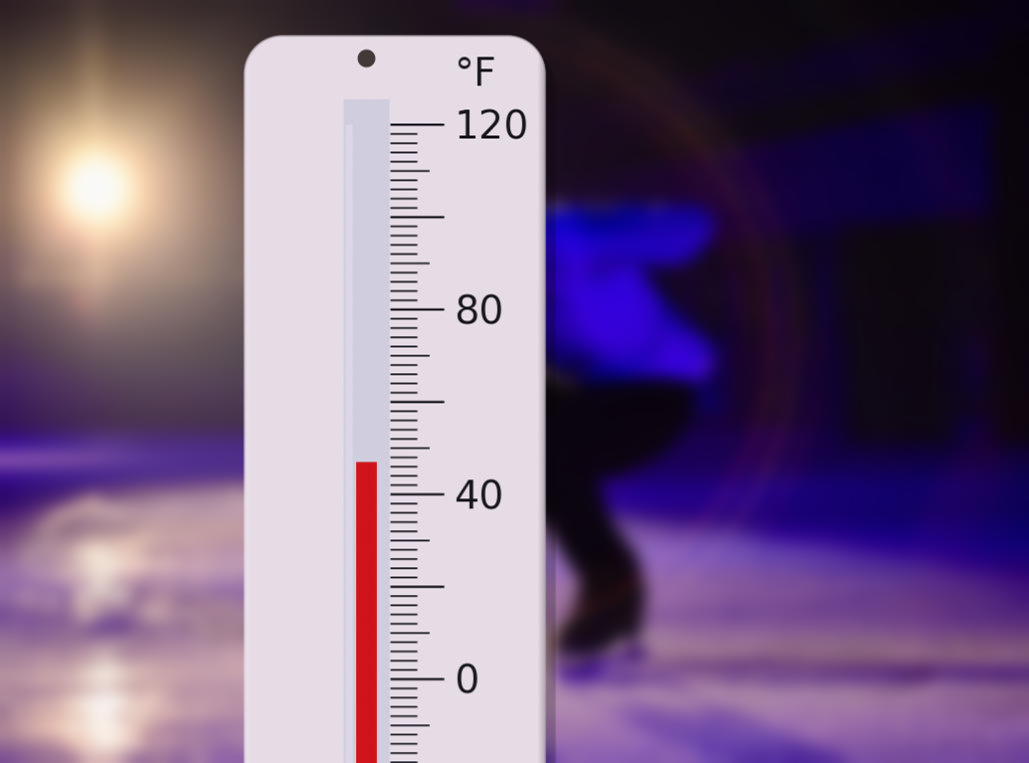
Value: 47 (°F)
